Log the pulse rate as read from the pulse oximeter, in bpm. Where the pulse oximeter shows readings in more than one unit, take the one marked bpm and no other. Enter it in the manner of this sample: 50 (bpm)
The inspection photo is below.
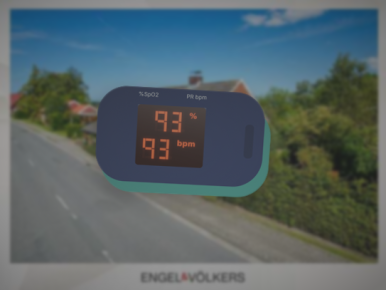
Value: 93 (bpm)
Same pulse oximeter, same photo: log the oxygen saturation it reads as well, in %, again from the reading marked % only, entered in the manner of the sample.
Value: 93 (%)
